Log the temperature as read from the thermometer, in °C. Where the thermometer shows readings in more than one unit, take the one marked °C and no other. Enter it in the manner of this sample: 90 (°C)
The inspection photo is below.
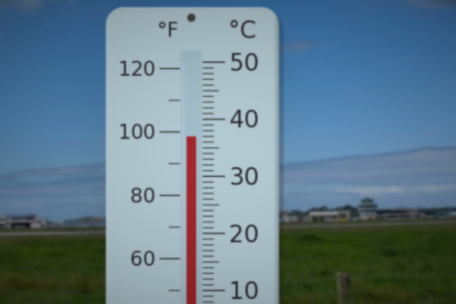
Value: 37 (°C)
